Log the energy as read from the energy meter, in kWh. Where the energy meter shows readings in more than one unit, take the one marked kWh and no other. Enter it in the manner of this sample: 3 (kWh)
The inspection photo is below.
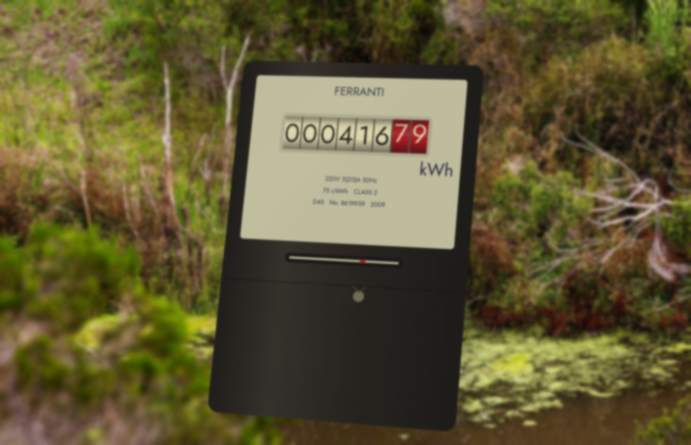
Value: 416.79 (kWh)
